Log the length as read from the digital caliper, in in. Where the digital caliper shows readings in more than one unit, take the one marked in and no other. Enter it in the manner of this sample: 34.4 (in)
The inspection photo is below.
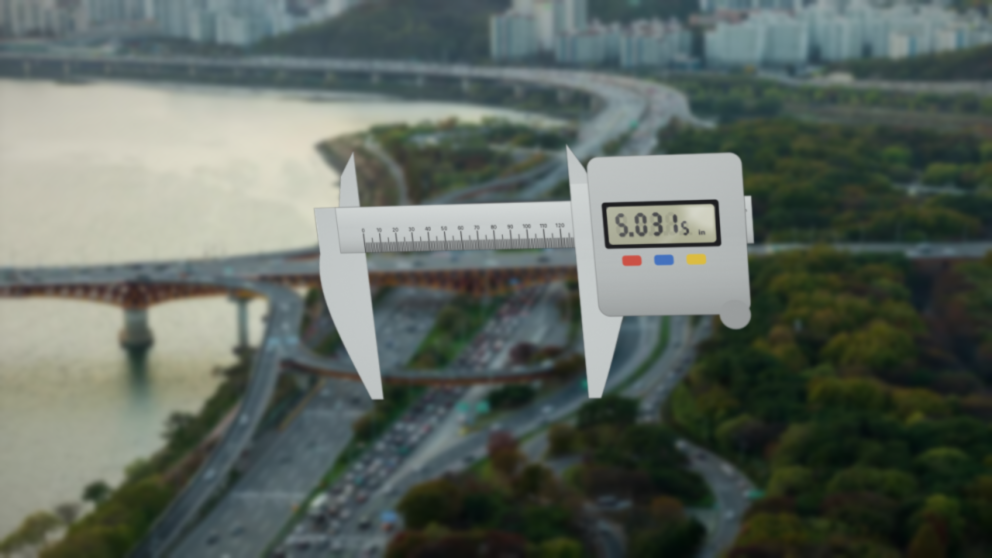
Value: 5.0315 (in)
